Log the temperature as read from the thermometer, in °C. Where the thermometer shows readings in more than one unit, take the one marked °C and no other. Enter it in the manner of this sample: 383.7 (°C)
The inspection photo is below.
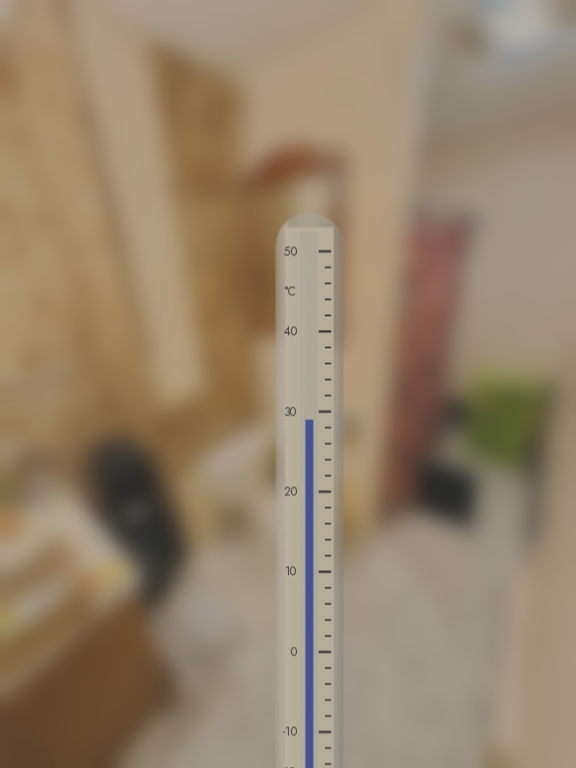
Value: 29 (°C)
